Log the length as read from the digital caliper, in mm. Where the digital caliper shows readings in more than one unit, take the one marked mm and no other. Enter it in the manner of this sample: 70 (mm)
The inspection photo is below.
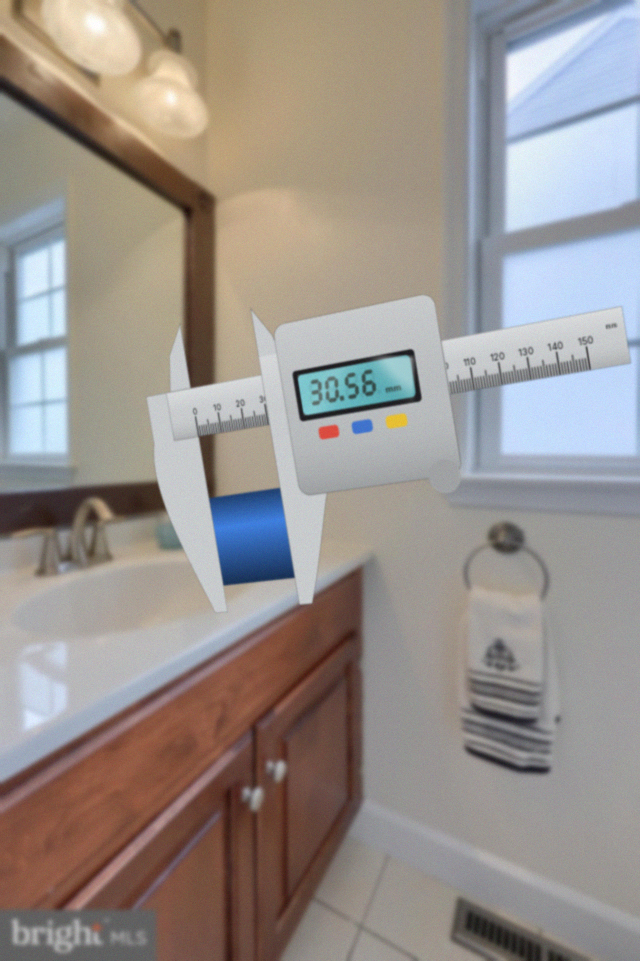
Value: 30.56 (mm)
